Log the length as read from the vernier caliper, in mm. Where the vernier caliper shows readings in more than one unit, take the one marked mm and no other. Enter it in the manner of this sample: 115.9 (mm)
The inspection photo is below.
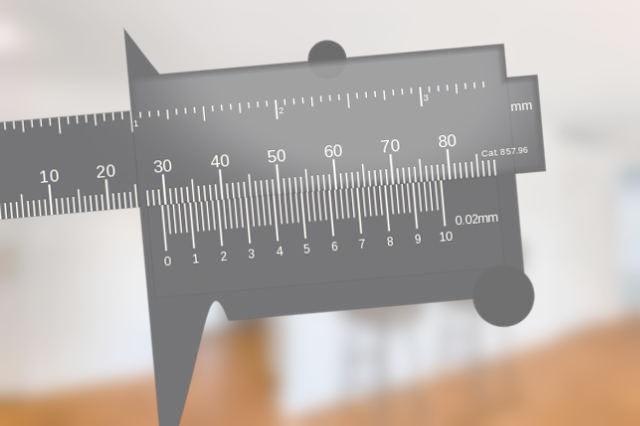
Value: 29.4 (mm)
